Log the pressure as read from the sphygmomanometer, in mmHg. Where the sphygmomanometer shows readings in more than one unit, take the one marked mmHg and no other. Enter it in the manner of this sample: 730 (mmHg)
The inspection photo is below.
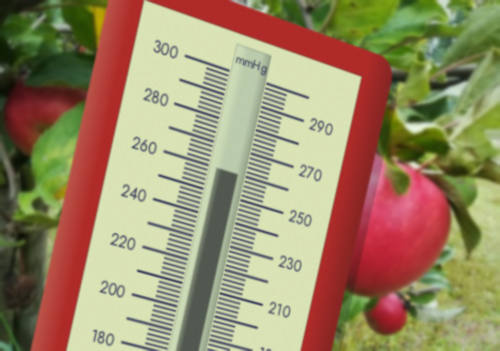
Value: 260 (mmHg)
